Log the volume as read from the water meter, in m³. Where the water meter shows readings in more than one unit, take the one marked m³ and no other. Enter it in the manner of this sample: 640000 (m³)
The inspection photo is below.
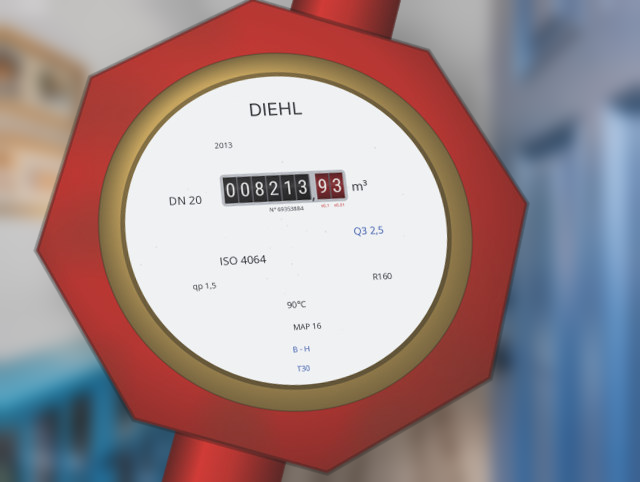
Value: 8213.93 (m³)
